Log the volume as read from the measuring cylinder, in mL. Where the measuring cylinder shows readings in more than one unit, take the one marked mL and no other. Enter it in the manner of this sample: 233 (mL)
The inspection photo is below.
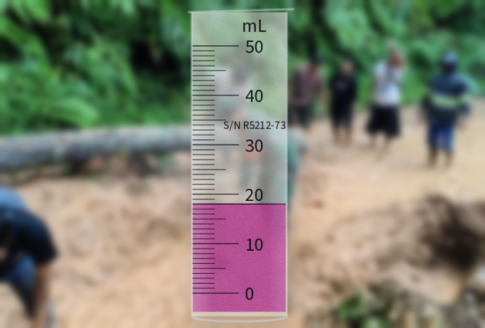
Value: 18 (mL)
